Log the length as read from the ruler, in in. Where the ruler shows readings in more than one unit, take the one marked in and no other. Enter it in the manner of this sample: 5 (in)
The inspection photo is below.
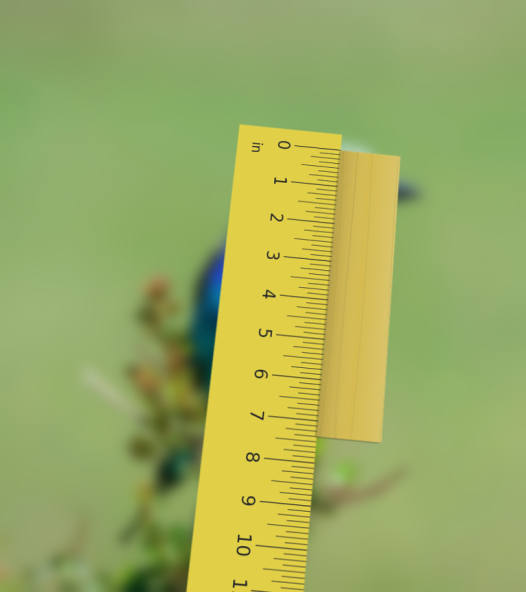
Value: 7.375 (in)
